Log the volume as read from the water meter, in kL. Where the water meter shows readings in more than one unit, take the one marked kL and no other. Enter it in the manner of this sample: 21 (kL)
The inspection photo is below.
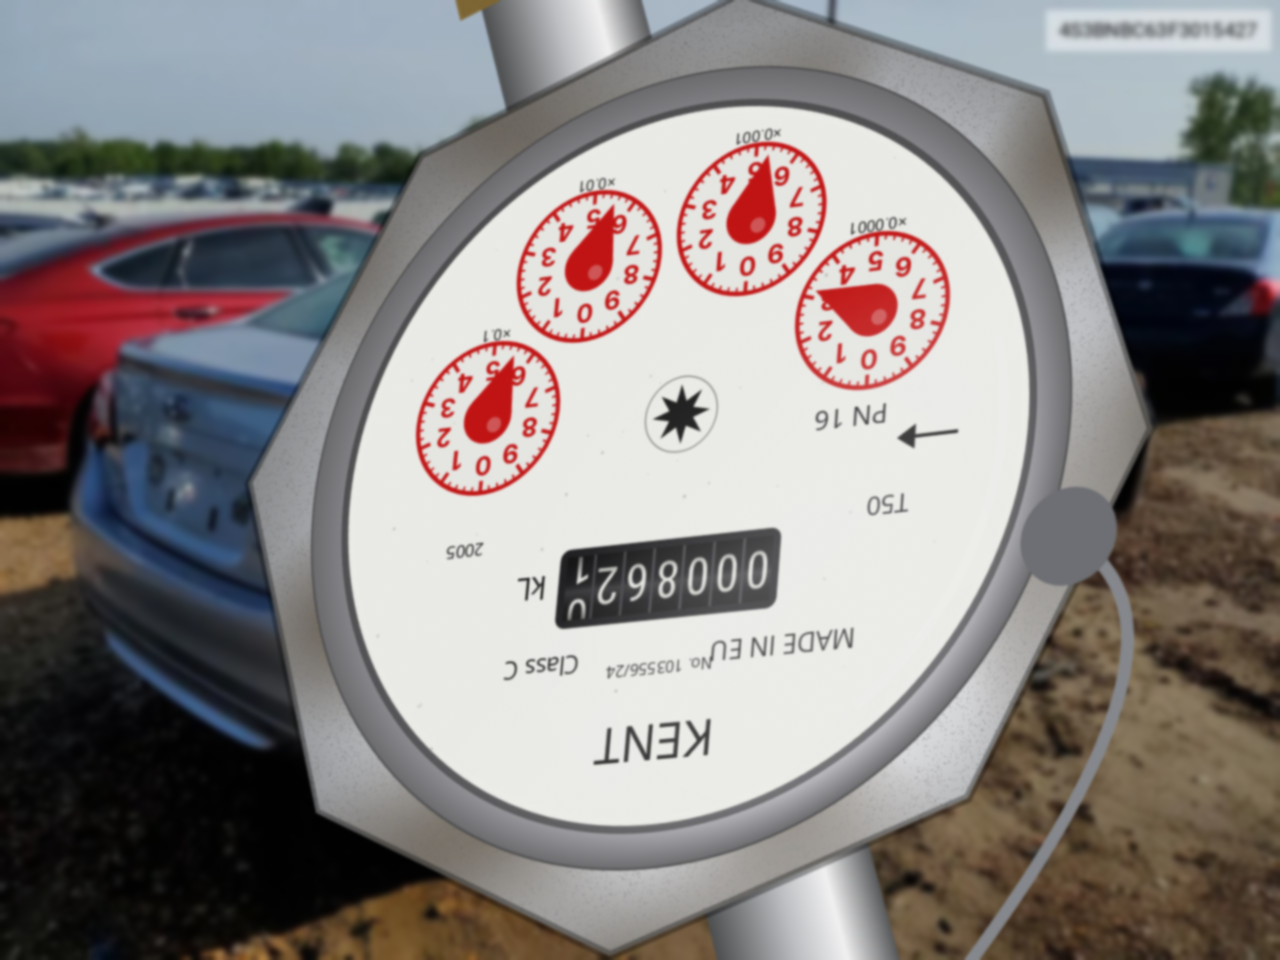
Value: 8620.5553 (kL)
